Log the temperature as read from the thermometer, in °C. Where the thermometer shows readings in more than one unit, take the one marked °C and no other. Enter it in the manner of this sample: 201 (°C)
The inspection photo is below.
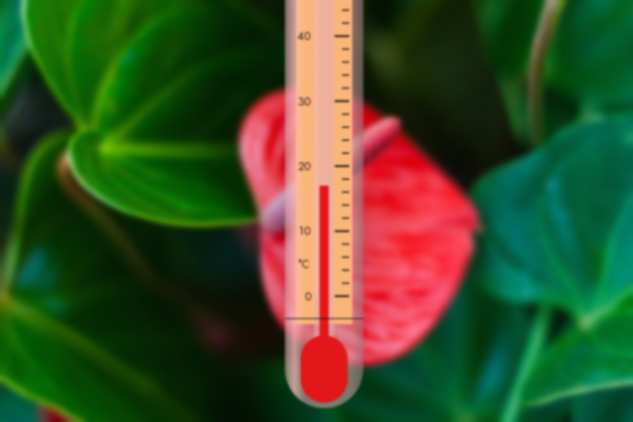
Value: 17 (°C)
